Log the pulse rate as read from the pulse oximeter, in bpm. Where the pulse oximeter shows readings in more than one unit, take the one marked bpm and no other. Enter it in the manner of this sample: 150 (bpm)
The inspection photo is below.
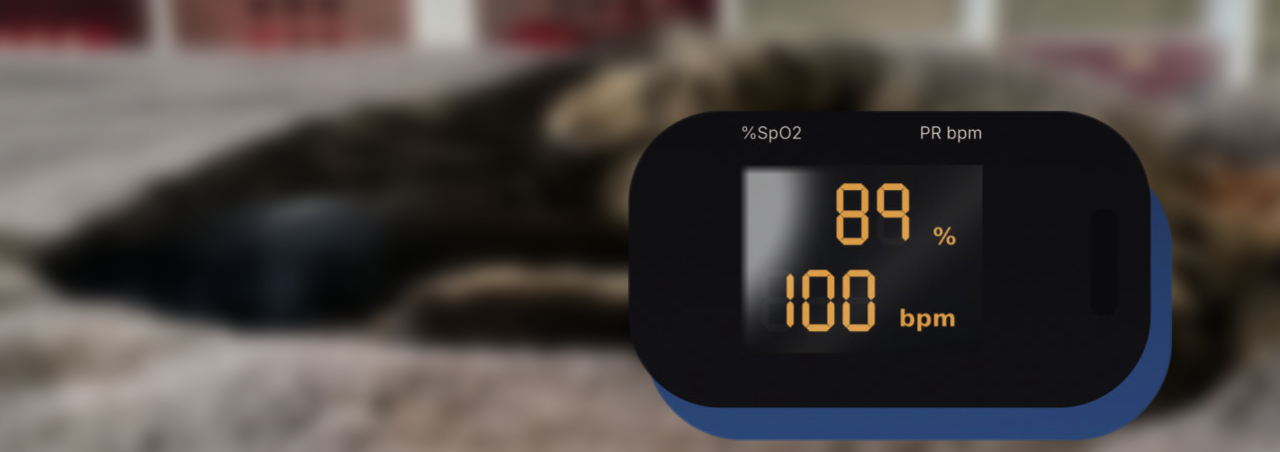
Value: 100 (bpm)
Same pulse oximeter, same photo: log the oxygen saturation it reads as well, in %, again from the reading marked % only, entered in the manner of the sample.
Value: 89 (%)
